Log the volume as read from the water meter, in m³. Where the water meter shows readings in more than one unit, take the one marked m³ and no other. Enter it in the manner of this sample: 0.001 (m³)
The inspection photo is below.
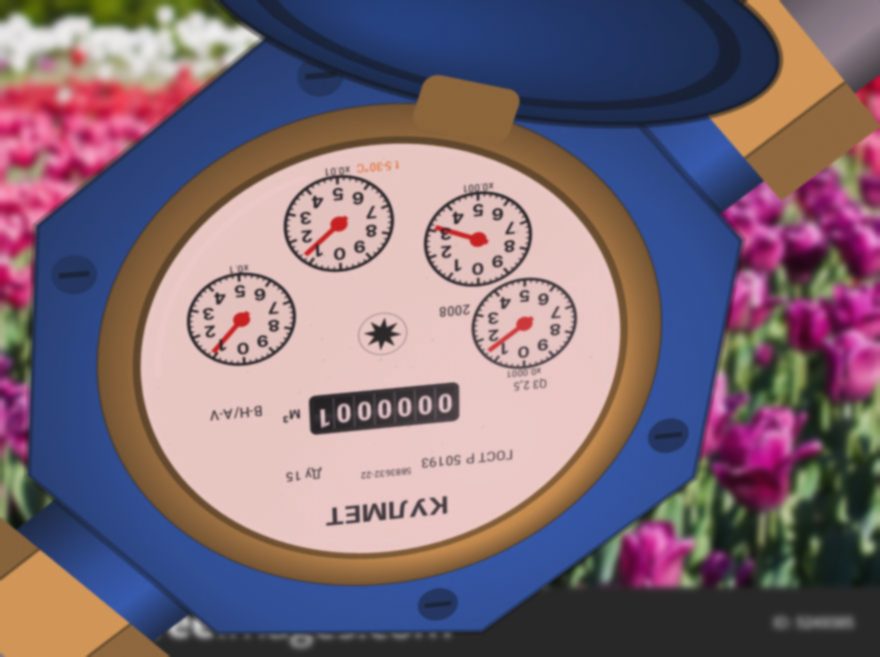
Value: 1.1131 (m³)
